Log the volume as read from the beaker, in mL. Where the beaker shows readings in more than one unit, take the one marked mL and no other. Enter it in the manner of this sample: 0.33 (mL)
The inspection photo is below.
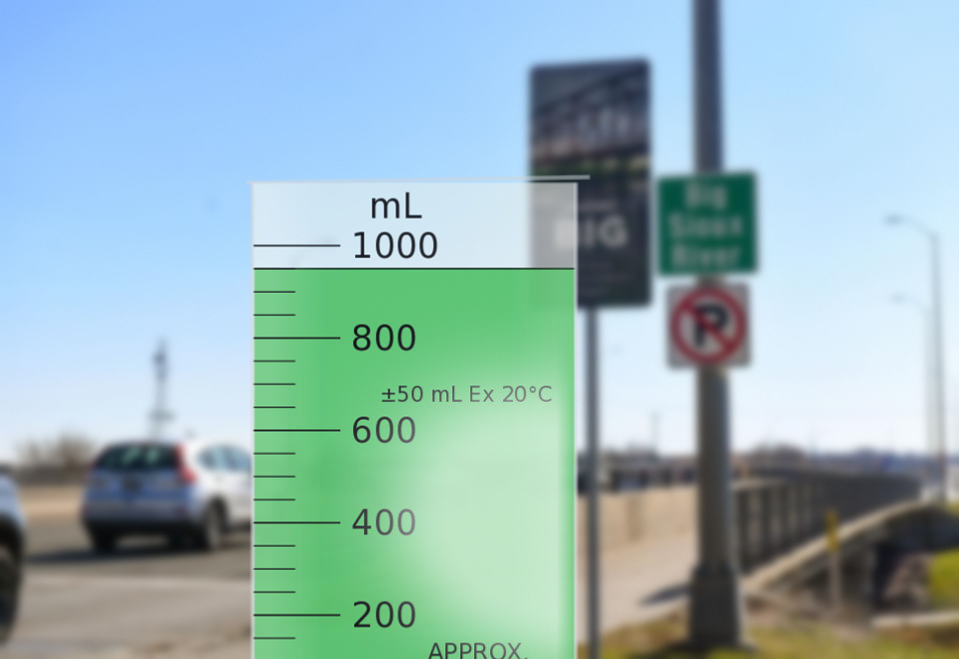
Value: 950 (mL)
